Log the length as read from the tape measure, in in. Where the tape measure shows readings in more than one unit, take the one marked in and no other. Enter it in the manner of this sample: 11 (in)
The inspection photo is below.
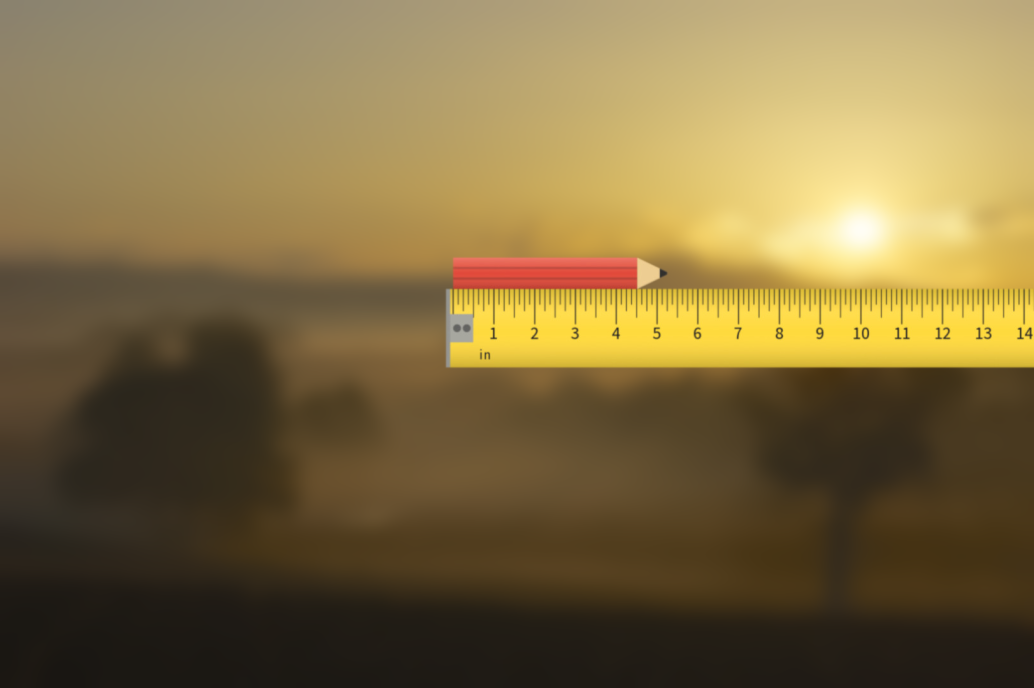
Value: 5.25 (in)
